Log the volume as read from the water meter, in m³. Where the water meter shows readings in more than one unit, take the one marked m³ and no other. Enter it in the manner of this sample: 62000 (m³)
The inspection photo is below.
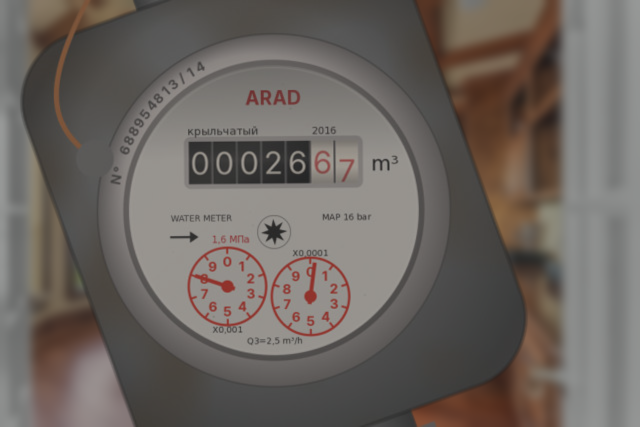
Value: 26.6680 (m³)
